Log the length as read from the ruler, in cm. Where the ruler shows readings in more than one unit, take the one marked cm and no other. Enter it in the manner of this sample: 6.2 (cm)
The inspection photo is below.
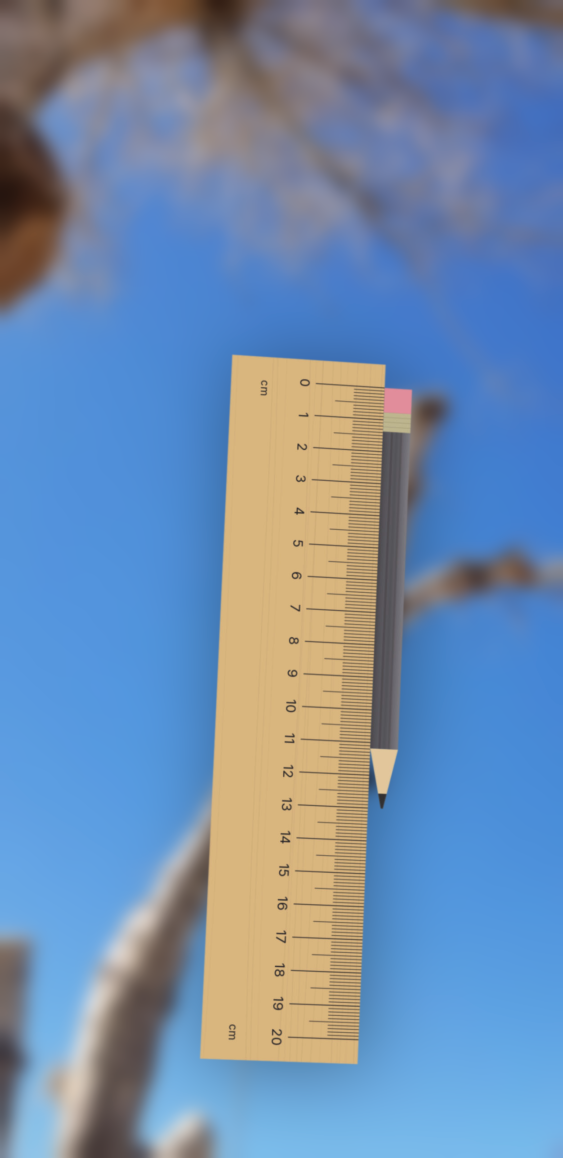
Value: 13 (cm)
